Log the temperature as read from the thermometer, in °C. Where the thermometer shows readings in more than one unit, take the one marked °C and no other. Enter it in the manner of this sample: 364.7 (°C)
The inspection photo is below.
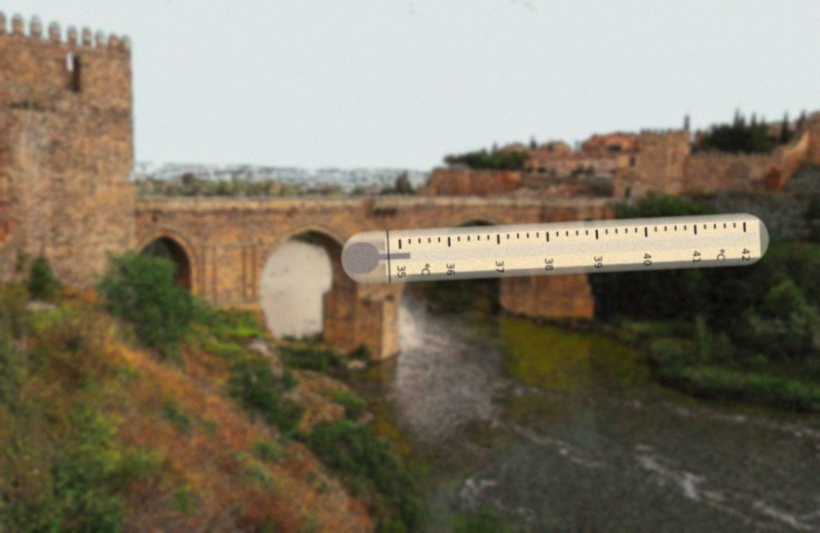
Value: 35.2 (°C)
